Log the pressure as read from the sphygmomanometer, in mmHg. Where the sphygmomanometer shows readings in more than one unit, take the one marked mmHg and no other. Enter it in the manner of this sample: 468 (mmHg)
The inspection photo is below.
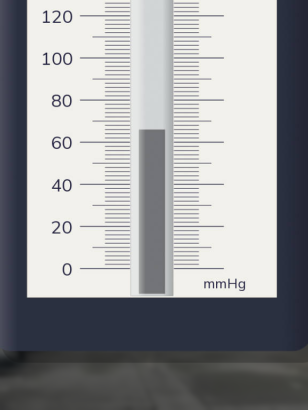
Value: 66 (mmHg)
